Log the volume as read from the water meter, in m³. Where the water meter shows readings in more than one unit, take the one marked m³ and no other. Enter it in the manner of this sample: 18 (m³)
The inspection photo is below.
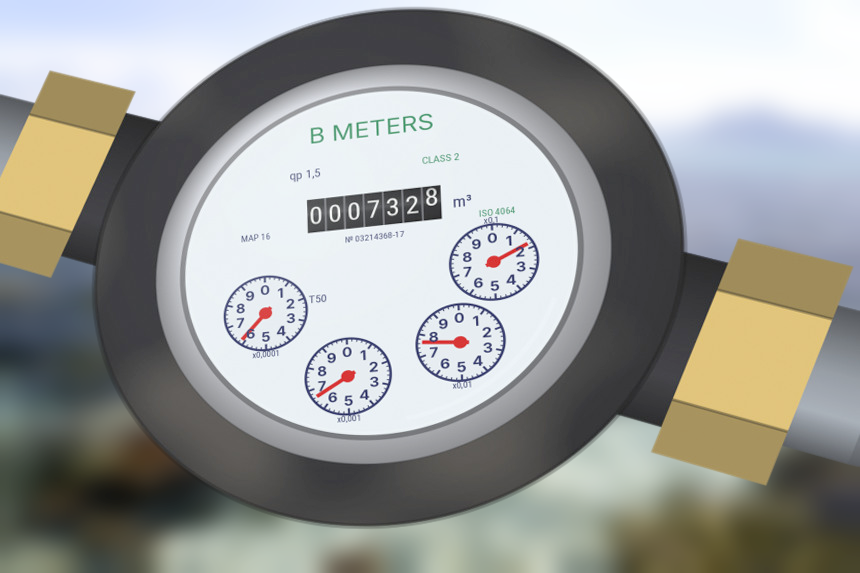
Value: 7328.1766 (m³)
